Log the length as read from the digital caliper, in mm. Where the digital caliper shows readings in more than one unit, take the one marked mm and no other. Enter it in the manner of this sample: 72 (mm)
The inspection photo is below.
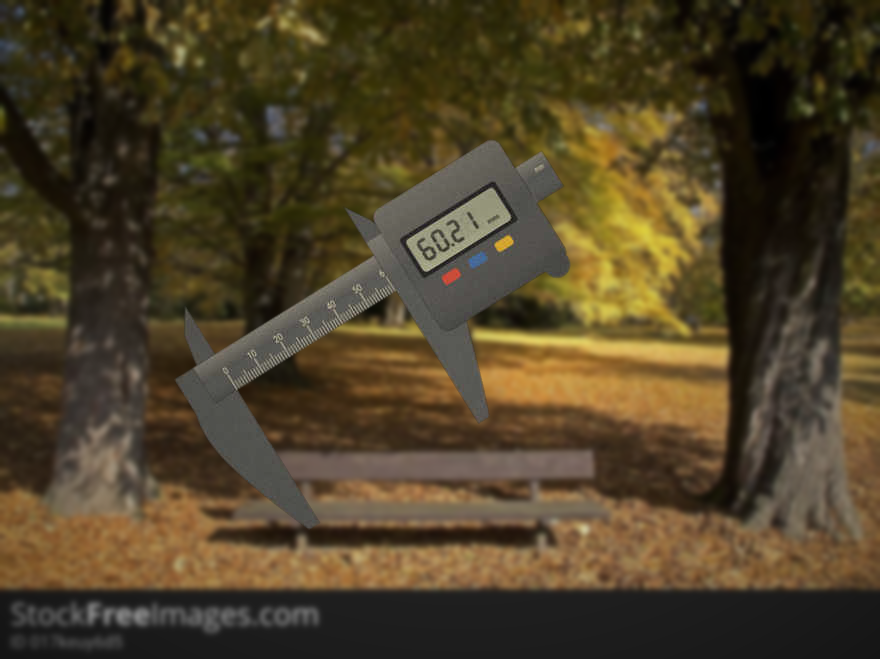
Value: 60.21 (mm)
